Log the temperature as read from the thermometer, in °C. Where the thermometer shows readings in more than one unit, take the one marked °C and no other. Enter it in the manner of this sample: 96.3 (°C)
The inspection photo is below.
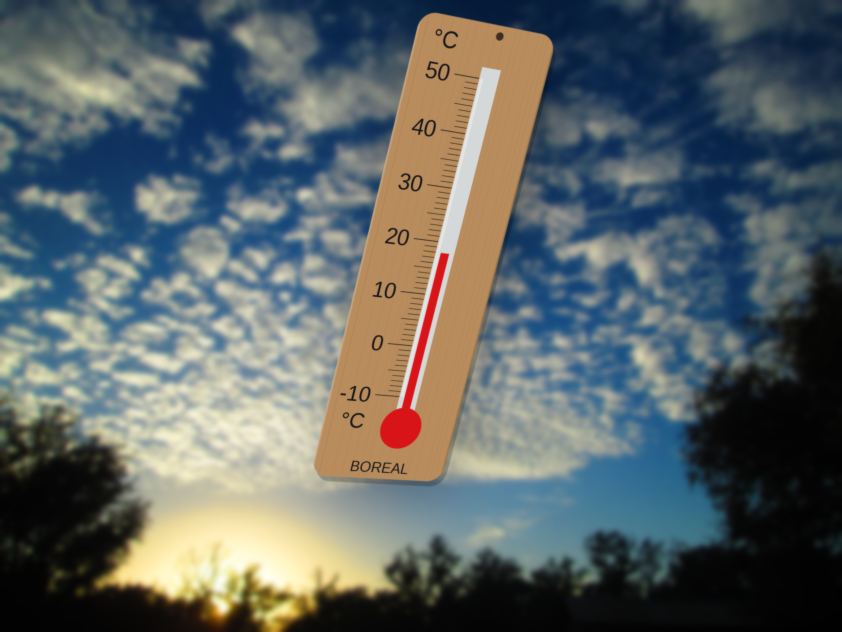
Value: 18 (°C)
